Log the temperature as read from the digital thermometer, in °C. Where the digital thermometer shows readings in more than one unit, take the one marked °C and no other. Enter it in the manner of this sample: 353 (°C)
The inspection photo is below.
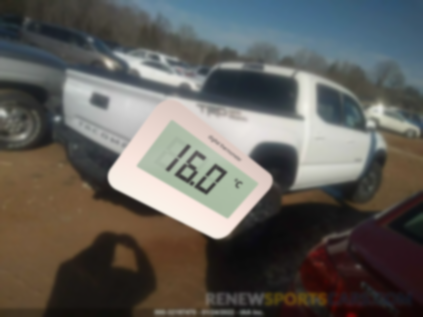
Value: 16.0 (°C)
